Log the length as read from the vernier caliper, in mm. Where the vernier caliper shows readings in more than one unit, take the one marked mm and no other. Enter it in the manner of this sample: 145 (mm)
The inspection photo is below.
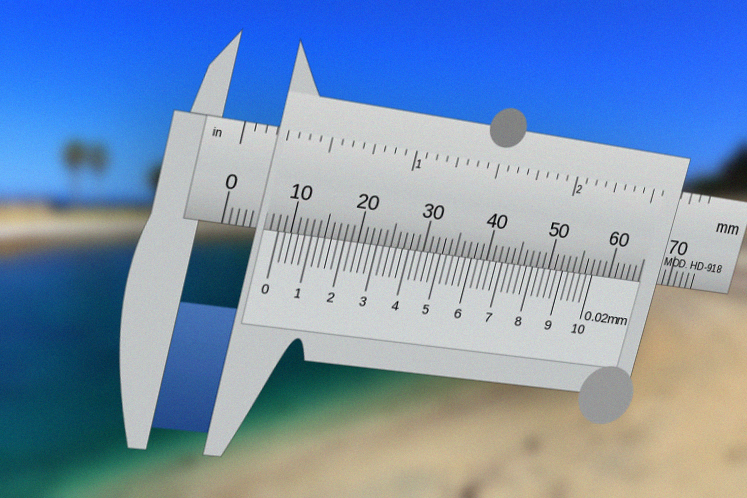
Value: 8.2 (mm)
